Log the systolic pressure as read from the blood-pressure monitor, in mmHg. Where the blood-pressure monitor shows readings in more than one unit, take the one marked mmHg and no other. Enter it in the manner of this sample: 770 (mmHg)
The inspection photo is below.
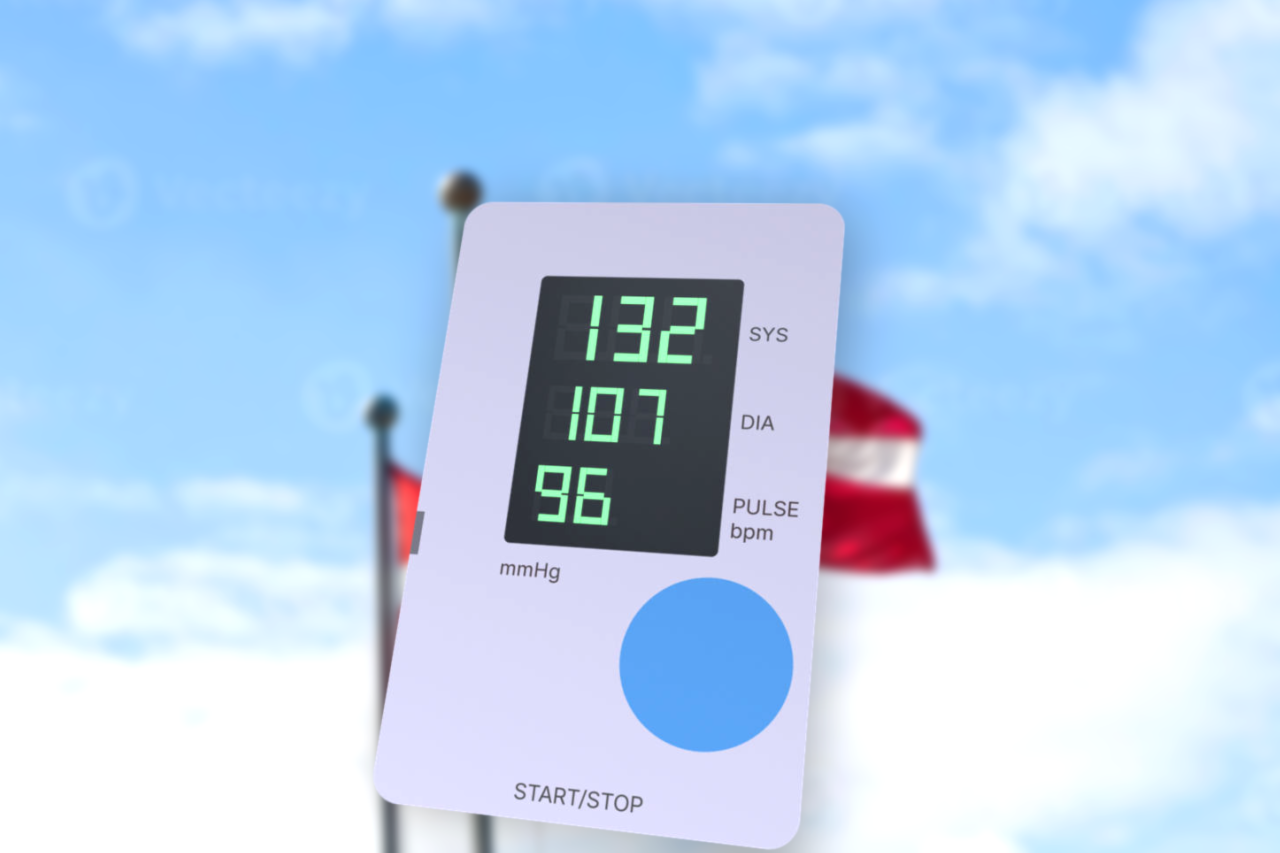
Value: 132 (mmHg)
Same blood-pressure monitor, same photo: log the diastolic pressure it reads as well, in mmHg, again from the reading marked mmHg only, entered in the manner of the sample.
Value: 107 (mmHg)
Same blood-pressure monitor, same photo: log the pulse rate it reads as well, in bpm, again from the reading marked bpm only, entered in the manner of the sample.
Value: 96 (bpm)
